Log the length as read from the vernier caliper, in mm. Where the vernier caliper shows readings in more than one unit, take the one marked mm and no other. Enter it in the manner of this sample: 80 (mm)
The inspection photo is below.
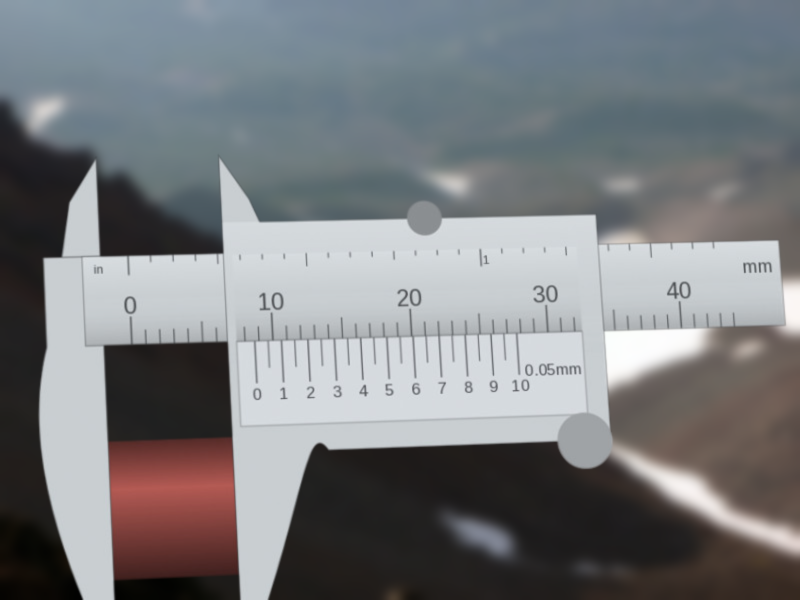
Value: 8.7 (mm)
